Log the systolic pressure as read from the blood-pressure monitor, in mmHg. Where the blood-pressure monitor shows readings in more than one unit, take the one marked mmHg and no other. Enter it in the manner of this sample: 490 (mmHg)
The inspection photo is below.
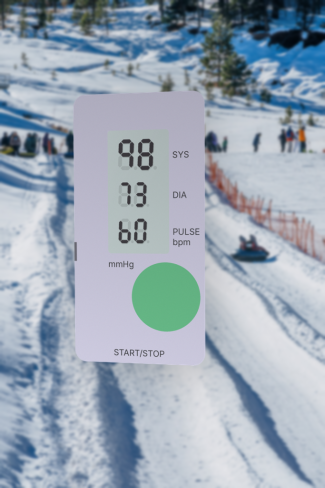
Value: 98 (mmHg)
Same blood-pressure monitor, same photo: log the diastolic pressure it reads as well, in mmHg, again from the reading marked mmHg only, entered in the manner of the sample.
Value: 73 (mmHg)
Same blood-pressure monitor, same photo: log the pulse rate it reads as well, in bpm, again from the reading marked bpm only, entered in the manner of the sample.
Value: 60 (bpm)
